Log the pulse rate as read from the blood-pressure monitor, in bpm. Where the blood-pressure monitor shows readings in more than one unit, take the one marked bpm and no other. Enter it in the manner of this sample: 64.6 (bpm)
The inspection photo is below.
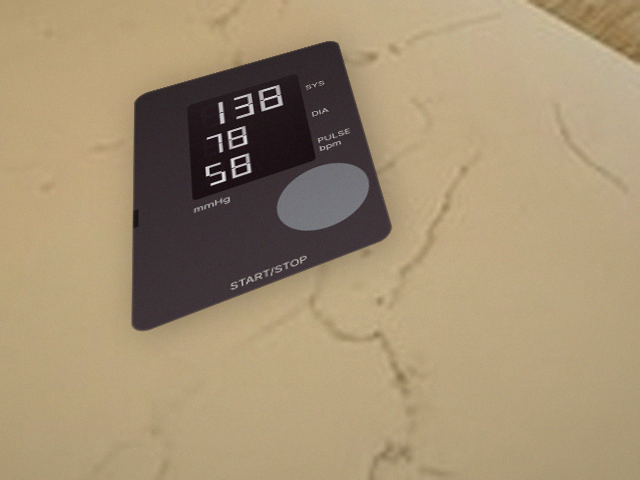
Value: 58 (bpm)
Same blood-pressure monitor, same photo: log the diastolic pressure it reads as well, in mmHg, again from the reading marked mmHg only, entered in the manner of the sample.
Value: 78 (mmHg)
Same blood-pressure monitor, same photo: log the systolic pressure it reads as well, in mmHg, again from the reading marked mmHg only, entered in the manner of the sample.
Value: 138 (mmHg)
